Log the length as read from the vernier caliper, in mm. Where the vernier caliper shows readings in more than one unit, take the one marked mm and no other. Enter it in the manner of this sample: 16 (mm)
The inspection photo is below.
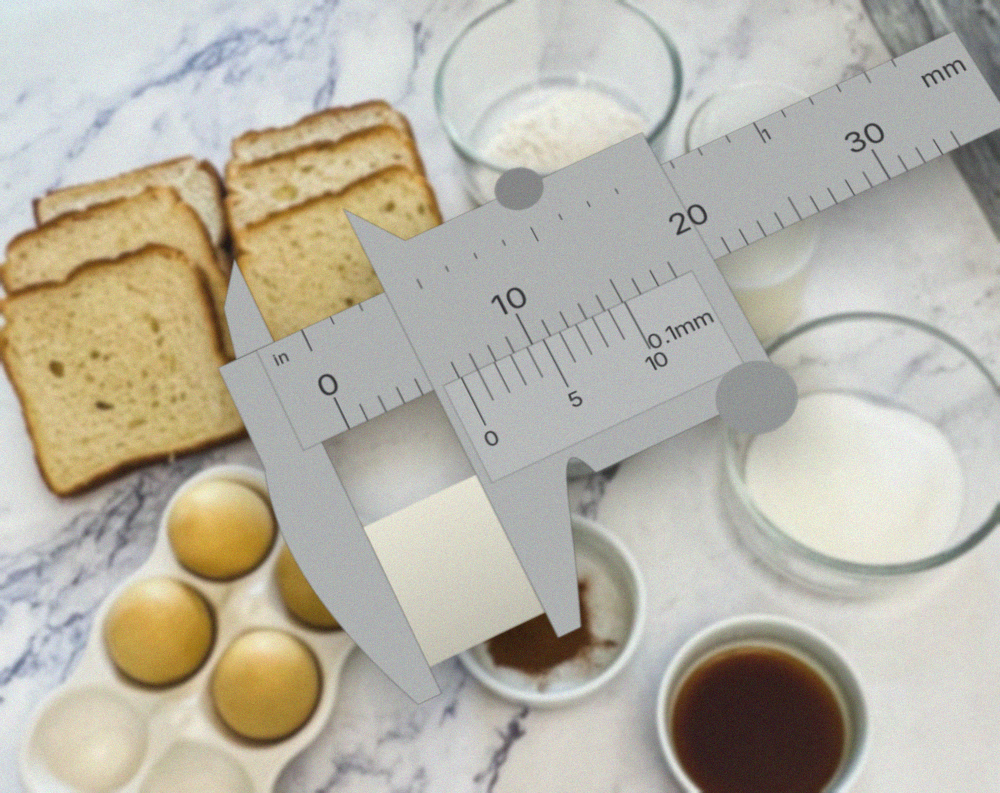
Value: 6.1 (mm)
